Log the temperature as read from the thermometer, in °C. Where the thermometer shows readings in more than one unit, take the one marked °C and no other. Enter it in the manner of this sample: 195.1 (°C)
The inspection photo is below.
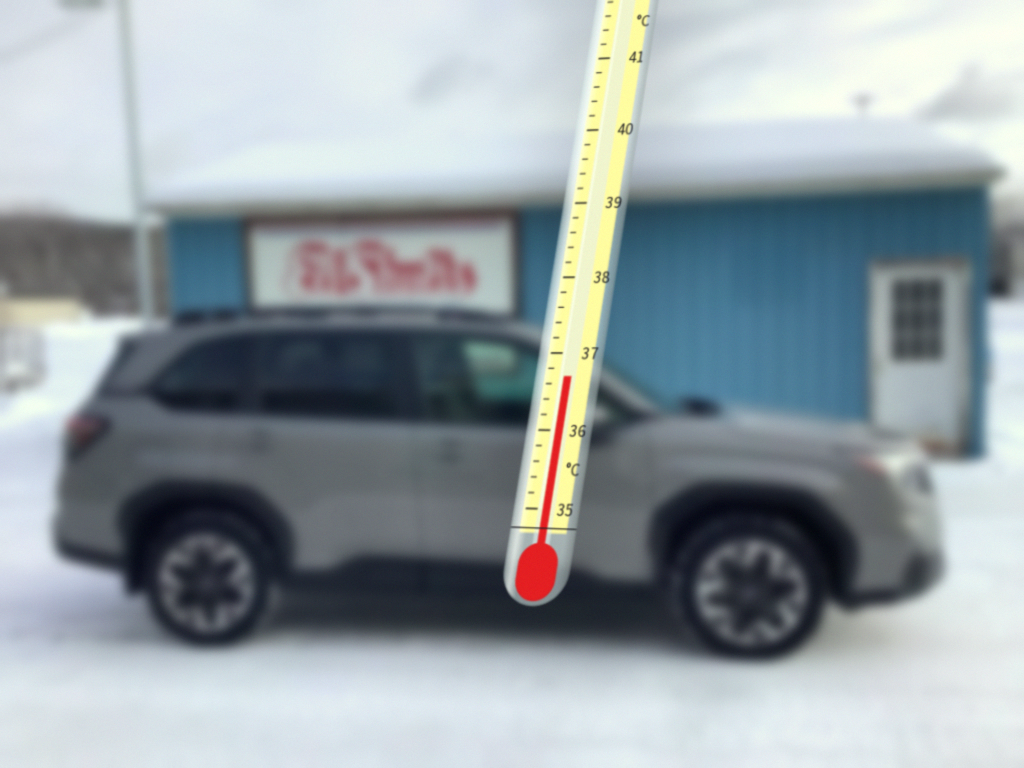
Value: 36.7 (°C)
